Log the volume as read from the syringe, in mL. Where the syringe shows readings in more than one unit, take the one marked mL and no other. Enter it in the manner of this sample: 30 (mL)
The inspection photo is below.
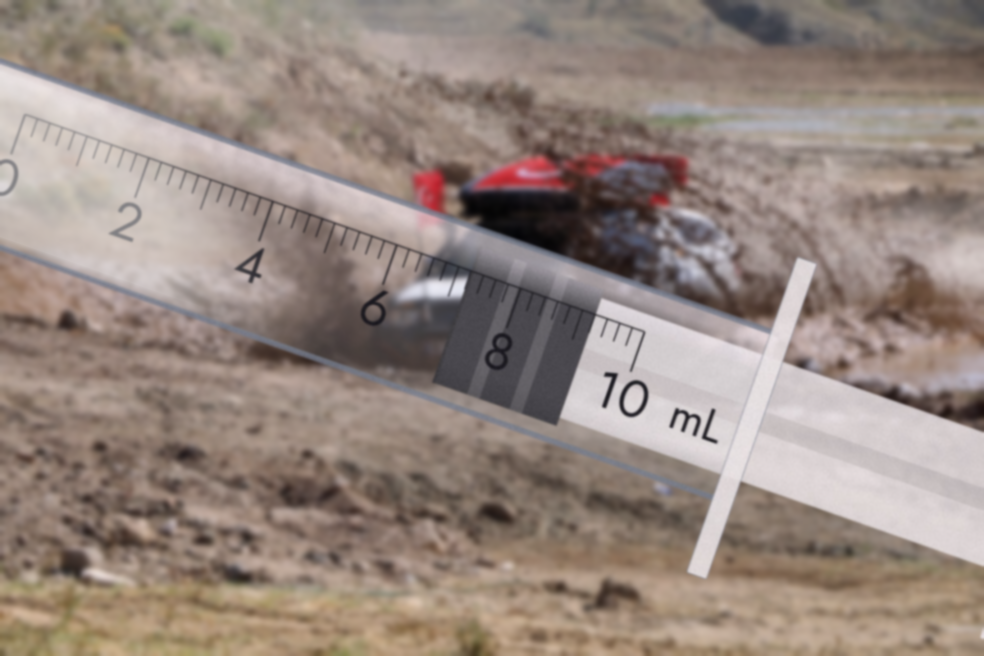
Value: 7.2 (mL)
